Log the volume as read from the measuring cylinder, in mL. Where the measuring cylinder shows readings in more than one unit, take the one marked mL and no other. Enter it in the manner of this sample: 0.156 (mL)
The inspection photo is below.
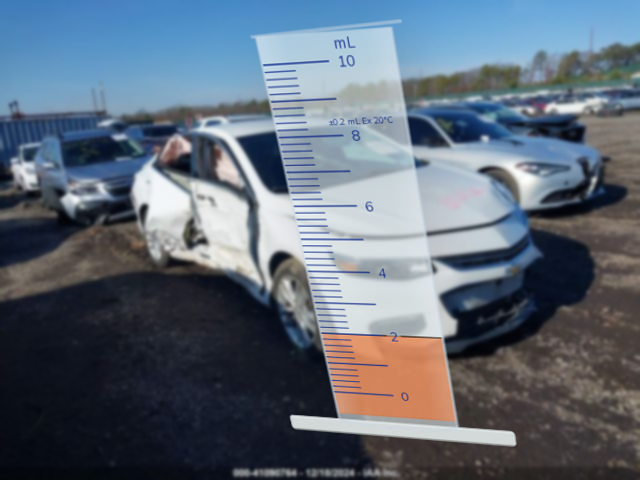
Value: 2 (mL)
